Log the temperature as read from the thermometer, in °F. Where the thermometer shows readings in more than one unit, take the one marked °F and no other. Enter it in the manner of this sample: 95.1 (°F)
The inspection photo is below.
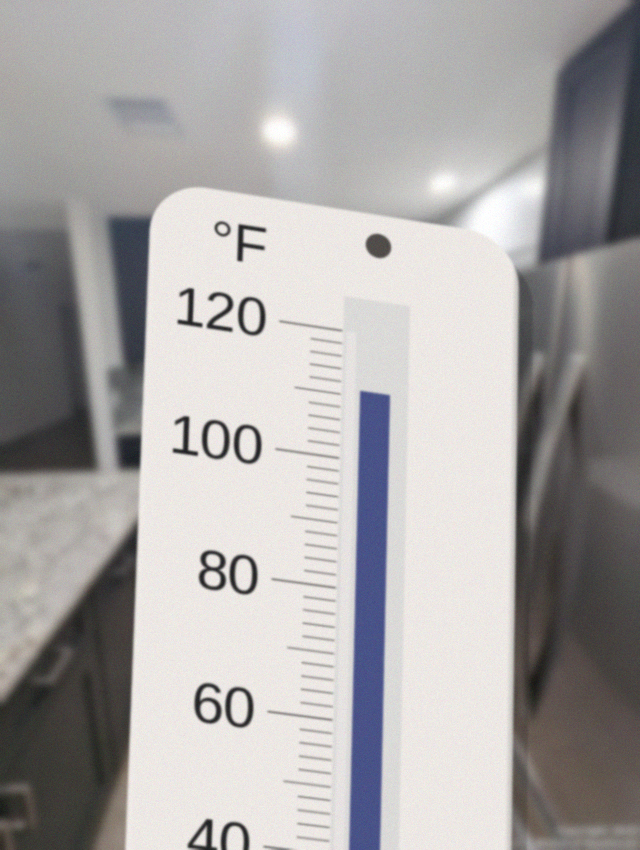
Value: 111 (°F)
